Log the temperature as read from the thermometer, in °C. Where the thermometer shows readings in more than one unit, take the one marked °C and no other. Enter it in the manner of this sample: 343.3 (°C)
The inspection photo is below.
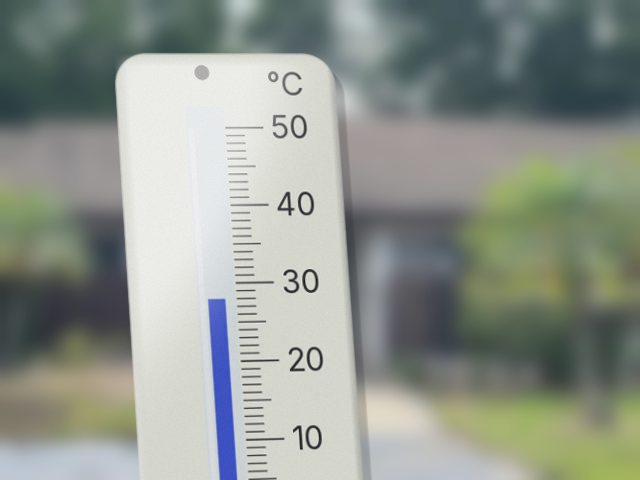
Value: 28 (°C)
